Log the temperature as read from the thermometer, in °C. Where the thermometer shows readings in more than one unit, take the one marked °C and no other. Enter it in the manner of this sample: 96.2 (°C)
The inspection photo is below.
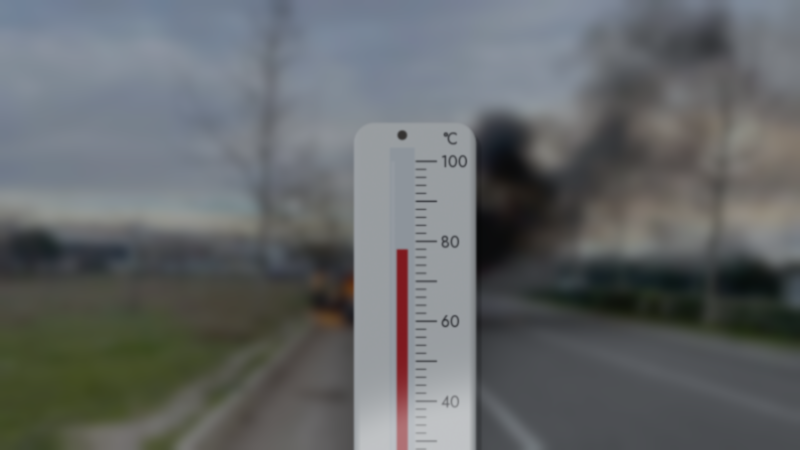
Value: 78 (°C)
